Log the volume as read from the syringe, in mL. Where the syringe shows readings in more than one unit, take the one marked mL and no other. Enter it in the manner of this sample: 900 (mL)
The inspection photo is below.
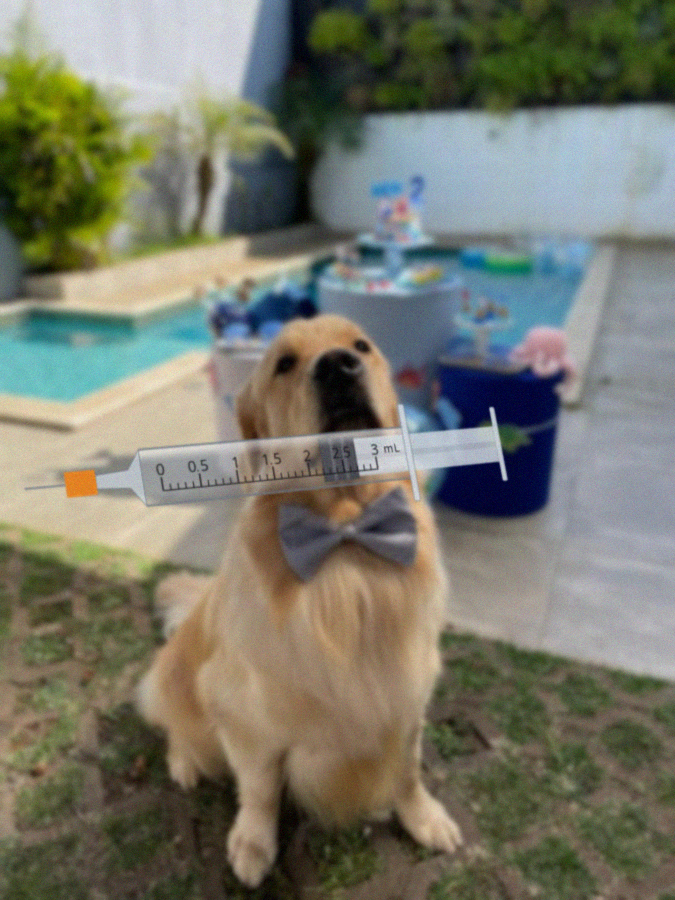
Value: 2.2 (mL)
